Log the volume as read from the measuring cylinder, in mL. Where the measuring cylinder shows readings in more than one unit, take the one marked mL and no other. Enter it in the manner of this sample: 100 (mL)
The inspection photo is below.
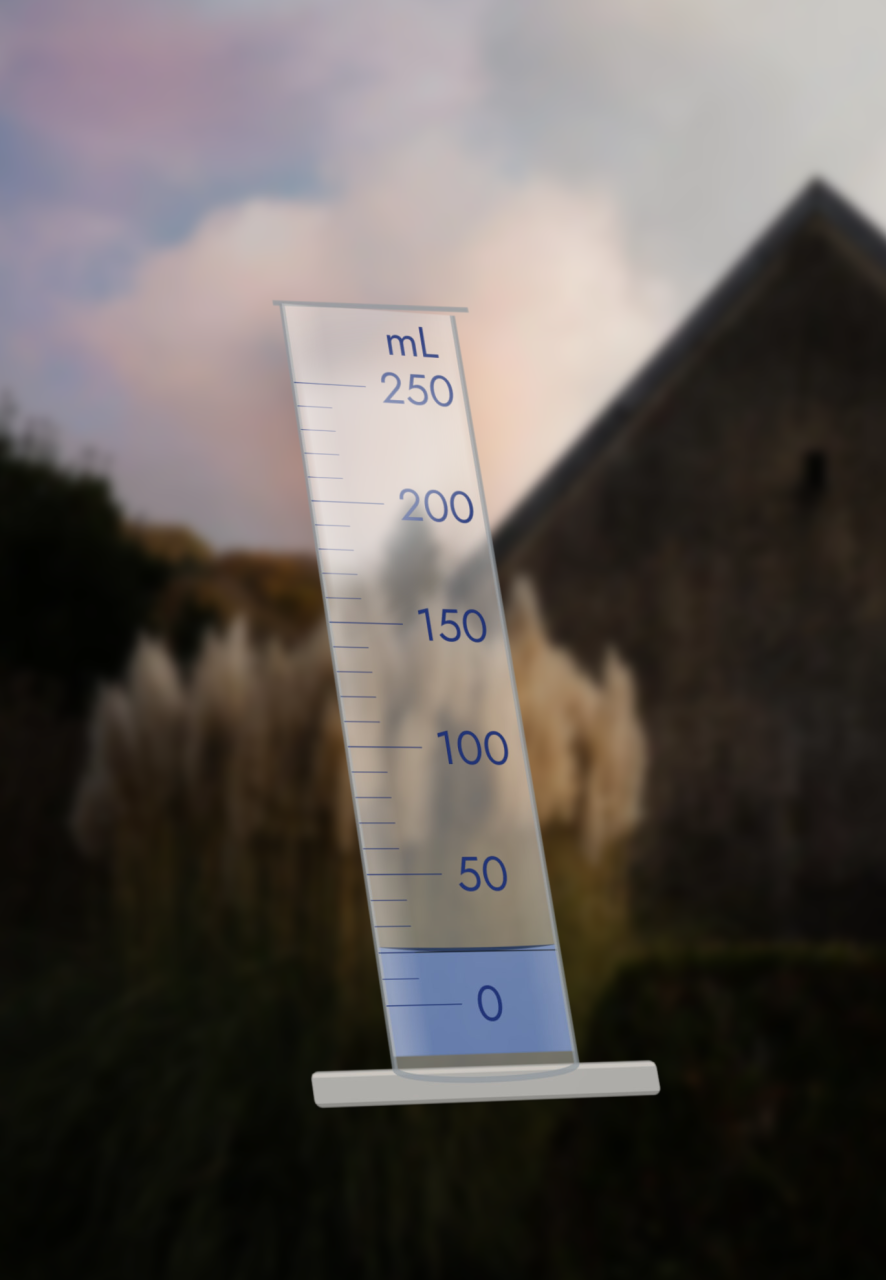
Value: 20 (mL)
